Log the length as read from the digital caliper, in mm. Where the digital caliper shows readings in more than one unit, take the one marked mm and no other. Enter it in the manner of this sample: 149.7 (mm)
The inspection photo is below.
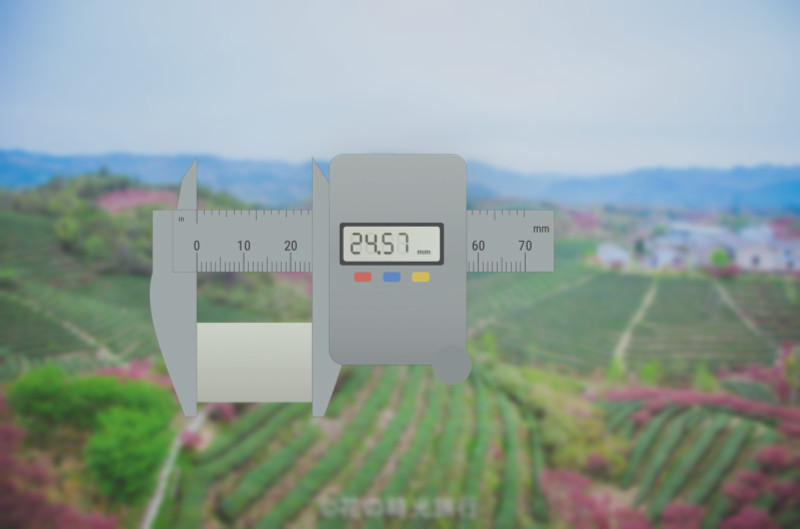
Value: 24.57 (mm)
